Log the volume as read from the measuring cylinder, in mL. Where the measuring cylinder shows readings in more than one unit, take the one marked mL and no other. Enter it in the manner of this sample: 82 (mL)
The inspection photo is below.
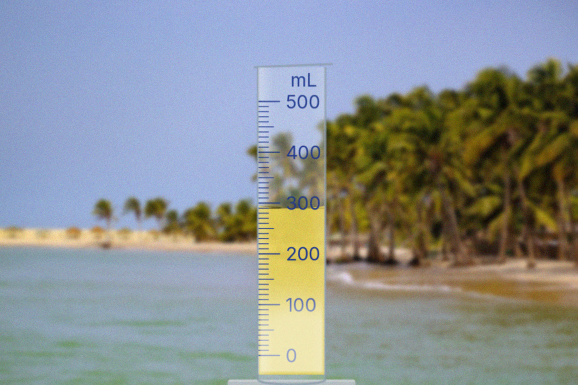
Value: 290 (mL)
